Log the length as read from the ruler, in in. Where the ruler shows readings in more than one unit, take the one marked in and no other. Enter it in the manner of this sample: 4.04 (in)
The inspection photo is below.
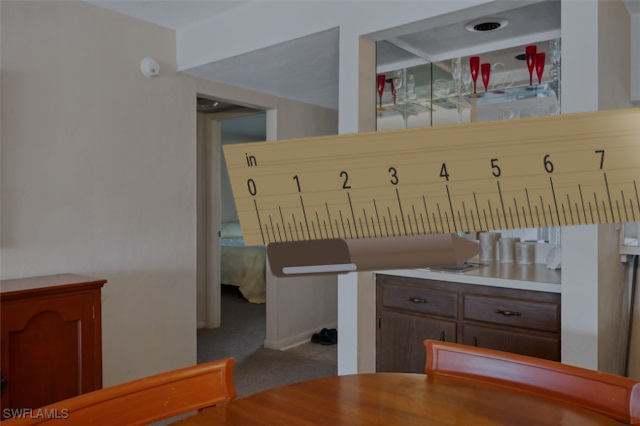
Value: 4.625 (in)
